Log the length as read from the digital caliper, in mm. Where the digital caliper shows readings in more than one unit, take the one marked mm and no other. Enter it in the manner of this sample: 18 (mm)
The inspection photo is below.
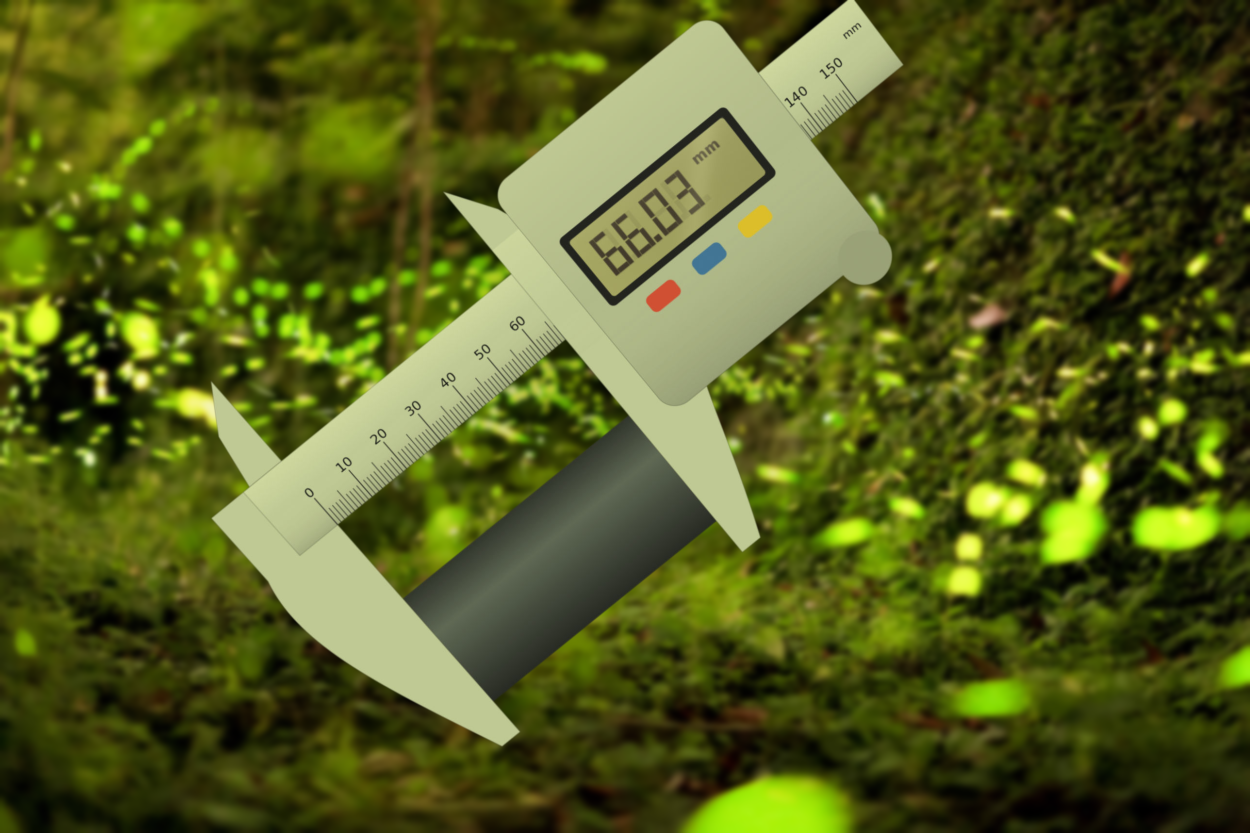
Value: 66.03 (mm)
